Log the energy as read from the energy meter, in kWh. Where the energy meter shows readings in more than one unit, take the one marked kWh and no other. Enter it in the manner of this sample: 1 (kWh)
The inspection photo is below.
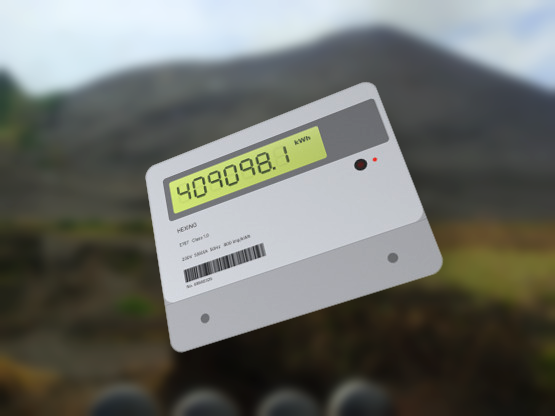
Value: 409098.1 (kWh)
